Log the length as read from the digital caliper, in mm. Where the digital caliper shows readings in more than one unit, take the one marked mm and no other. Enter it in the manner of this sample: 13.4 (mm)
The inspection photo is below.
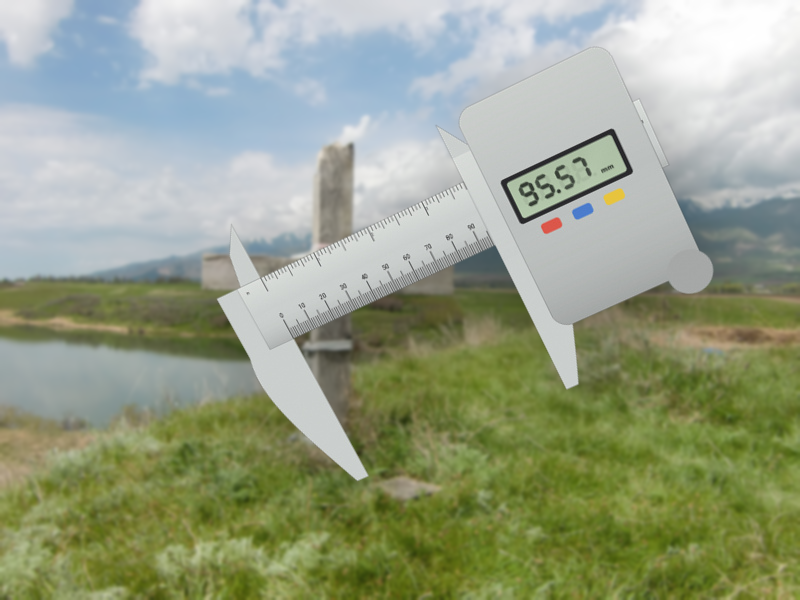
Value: 95.57 (mm)
